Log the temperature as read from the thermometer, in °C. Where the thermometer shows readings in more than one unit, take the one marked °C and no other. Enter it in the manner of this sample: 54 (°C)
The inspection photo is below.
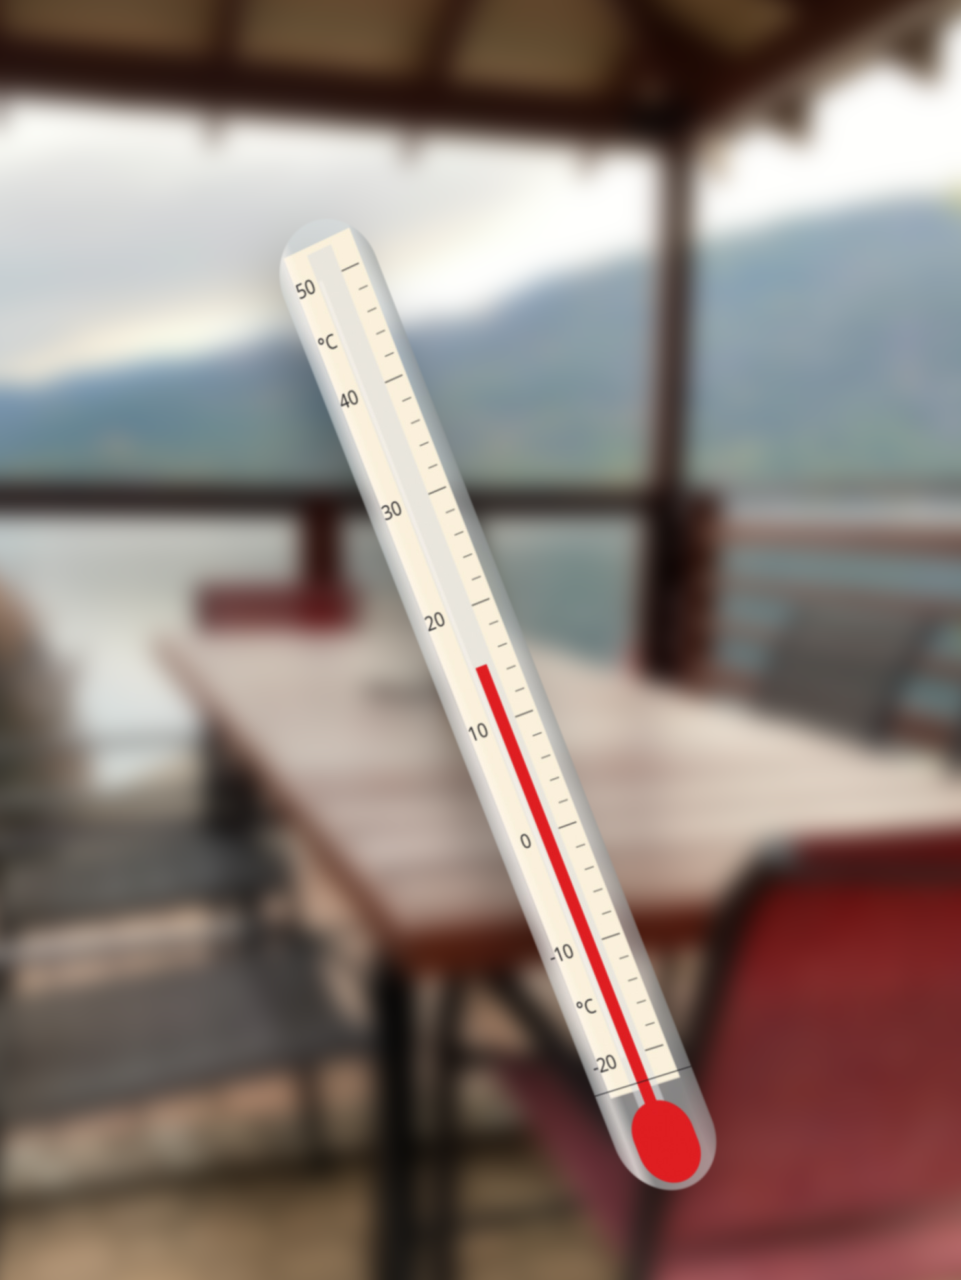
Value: 15 (°C)
